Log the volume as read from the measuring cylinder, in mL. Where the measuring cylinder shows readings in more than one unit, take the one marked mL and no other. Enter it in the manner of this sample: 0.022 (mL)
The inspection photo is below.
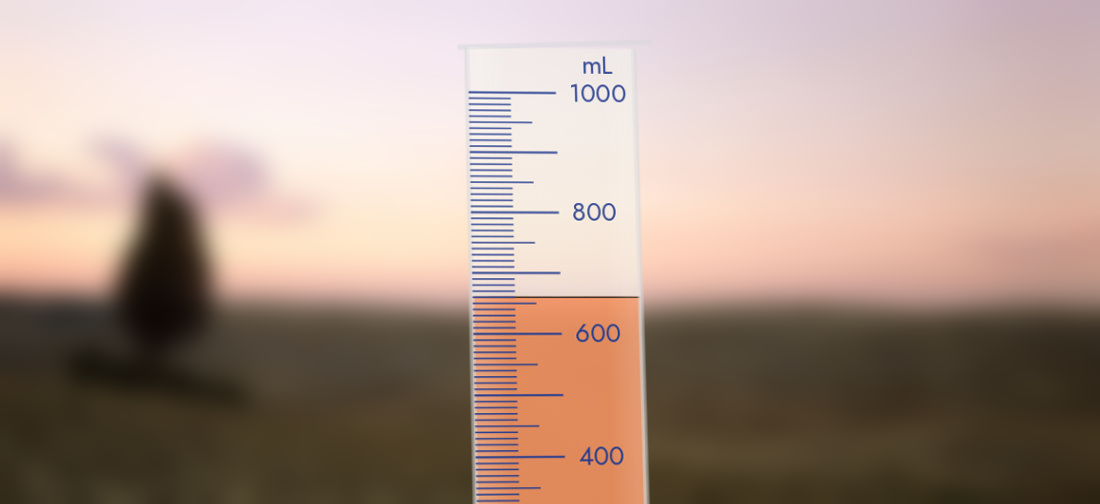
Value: 660 (mL)
